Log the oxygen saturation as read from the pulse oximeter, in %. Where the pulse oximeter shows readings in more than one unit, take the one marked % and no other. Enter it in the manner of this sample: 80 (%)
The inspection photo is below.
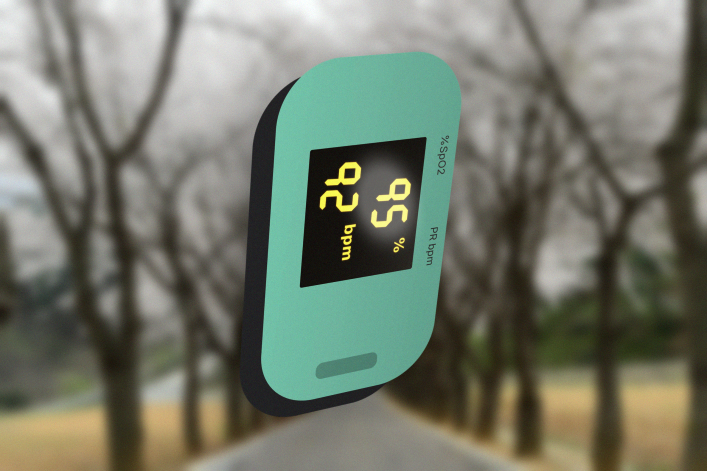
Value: 95 (%)
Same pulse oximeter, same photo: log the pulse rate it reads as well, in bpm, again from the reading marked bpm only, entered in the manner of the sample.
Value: 92 (bpm)
